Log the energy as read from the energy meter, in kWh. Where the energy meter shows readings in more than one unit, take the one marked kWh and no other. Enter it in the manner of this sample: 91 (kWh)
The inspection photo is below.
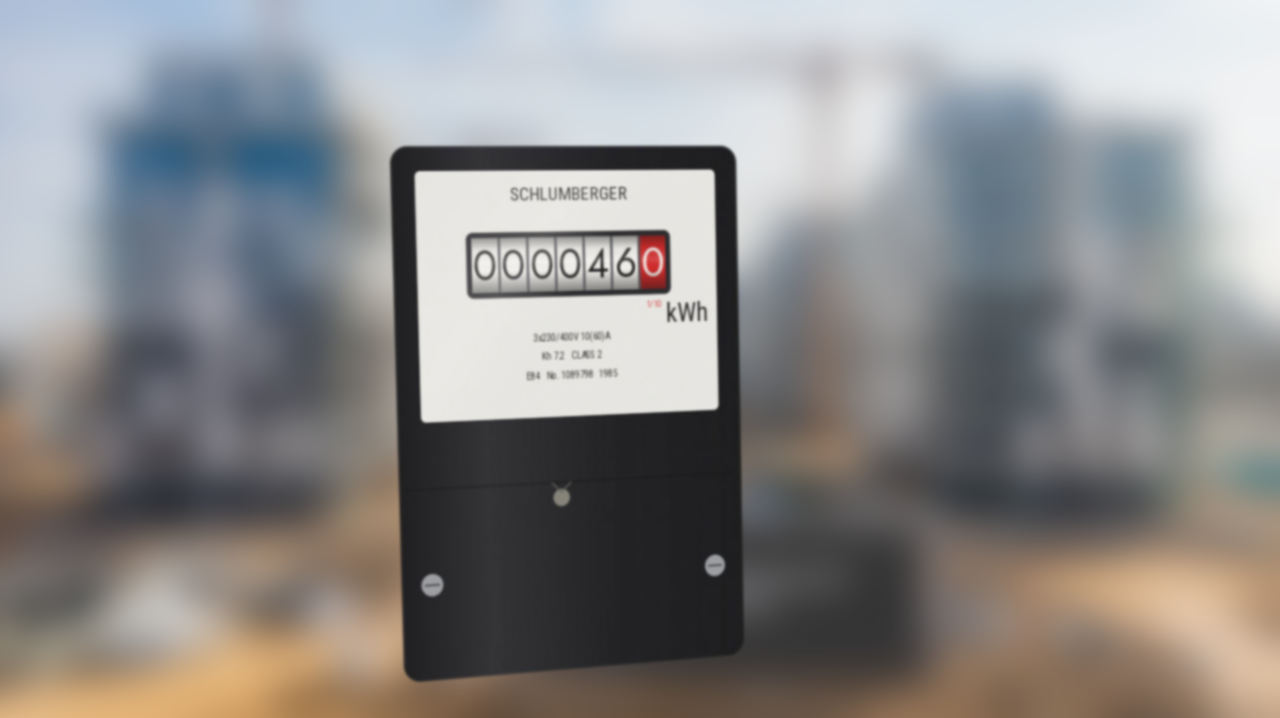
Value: 46.0 (kWh)
